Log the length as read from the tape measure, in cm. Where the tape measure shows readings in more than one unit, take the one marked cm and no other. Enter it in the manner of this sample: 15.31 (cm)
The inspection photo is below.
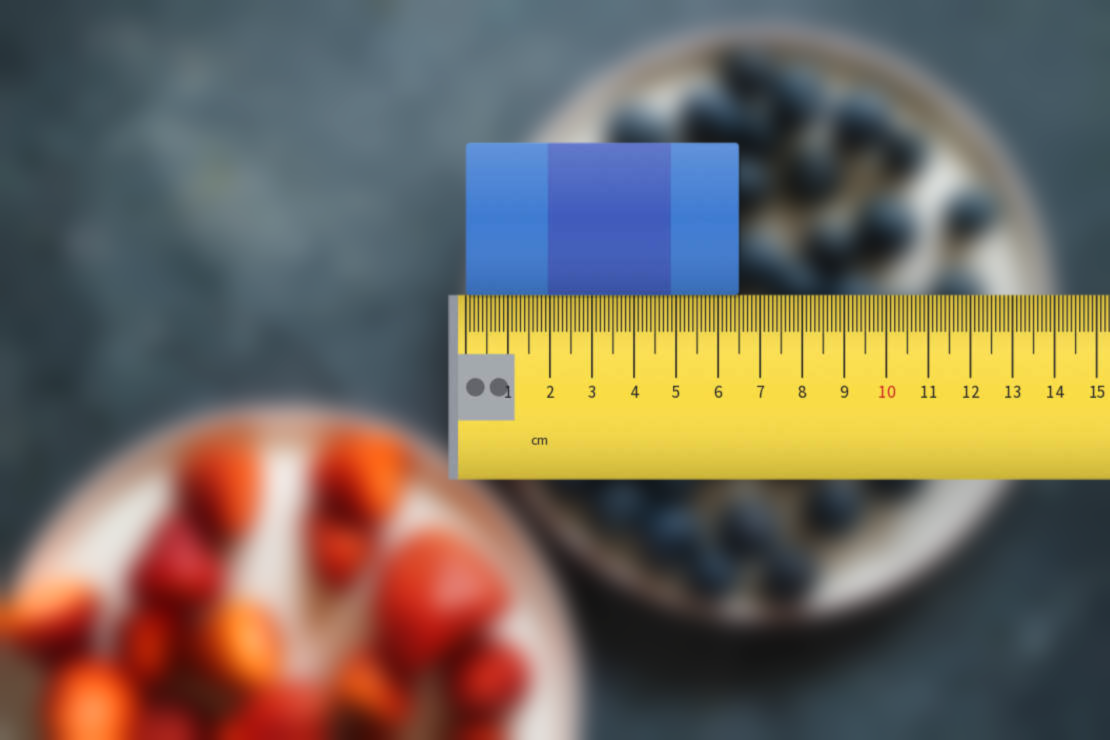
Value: 6.5 (cm)
